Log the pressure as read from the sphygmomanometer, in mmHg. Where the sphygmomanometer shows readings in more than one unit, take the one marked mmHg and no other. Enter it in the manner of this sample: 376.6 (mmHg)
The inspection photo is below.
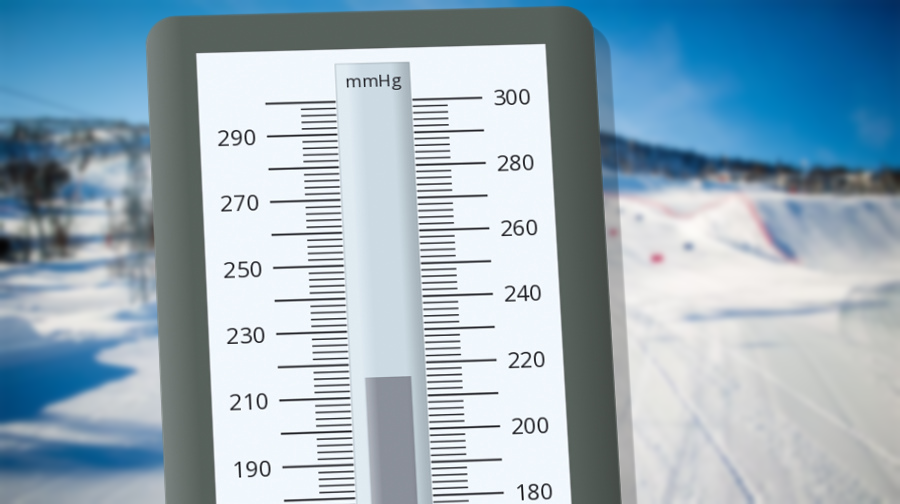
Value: 216 (mmHg)
